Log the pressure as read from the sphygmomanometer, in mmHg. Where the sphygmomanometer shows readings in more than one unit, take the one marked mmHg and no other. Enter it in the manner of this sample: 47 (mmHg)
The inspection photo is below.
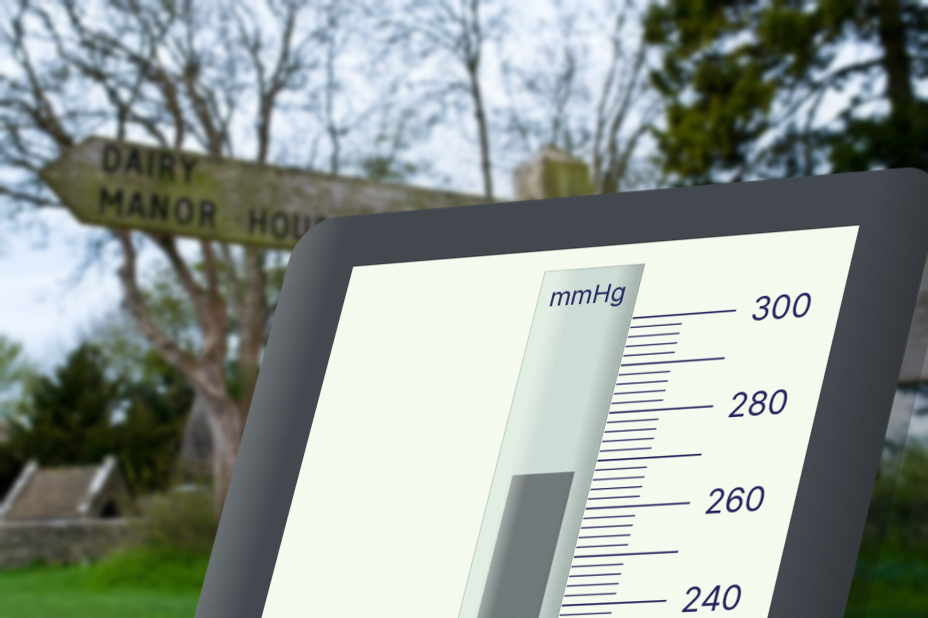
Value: 268 (mmHg)
